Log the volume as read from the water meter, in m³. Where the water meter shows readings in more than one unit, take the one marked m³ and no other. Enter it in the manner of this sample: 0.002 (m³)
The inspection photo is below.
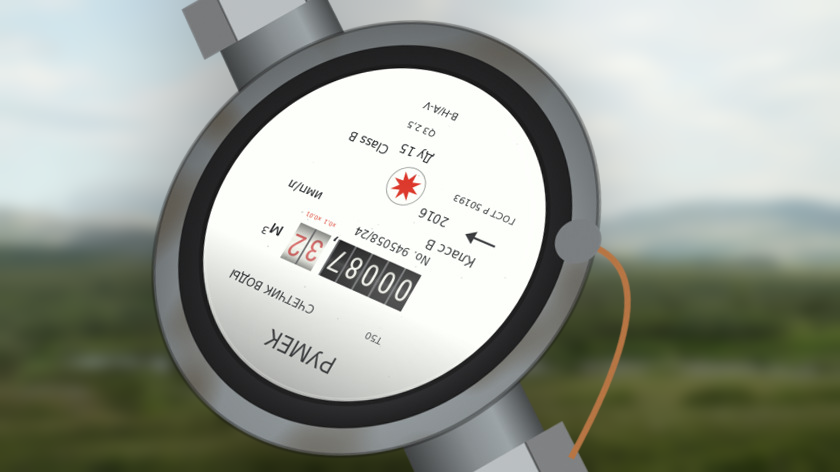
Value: 87.32 (m³)
